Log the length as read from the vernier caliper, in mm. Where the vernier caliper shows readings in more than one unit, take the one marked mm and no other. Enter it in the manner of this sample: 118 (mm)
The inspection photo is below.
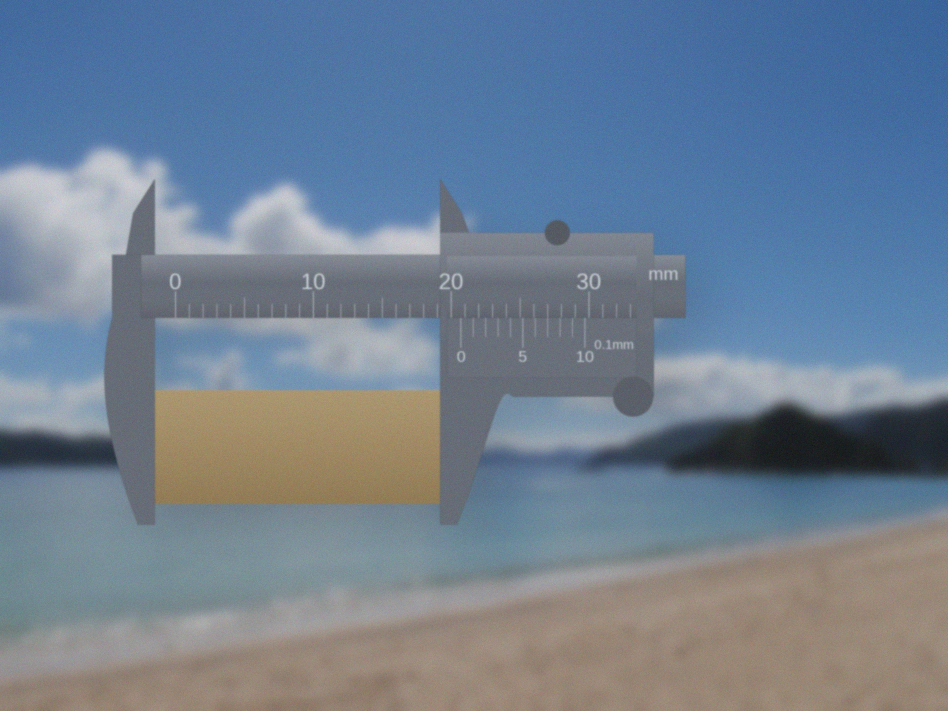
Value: 20.7 (mm)
